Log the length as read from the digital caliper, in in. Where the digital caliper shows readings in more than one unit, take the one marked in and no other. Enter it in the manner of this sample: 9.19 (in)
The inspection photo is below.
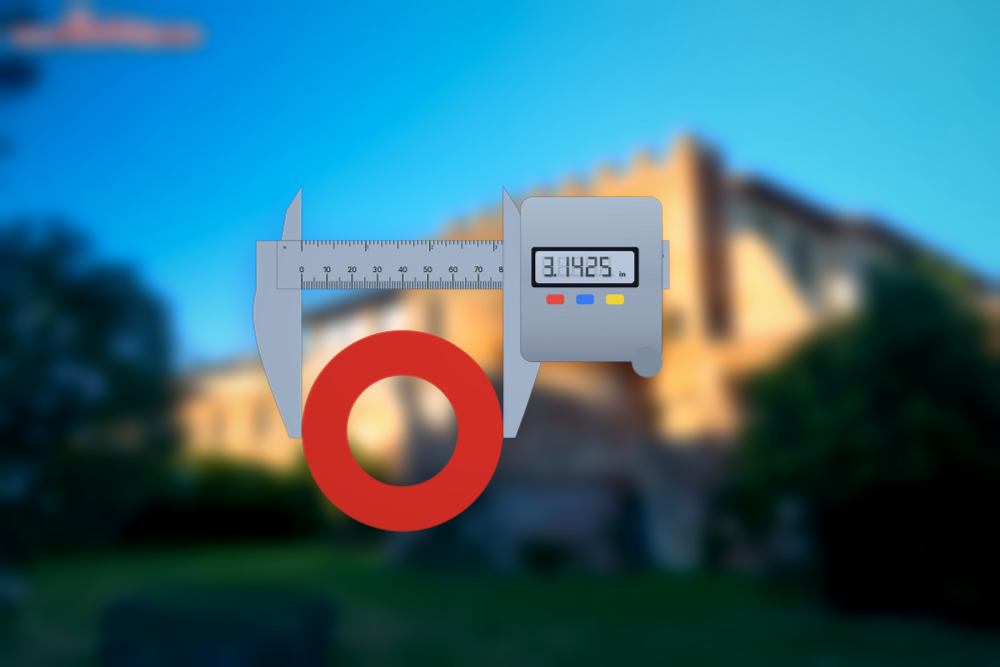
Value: 3.1425 (in)
